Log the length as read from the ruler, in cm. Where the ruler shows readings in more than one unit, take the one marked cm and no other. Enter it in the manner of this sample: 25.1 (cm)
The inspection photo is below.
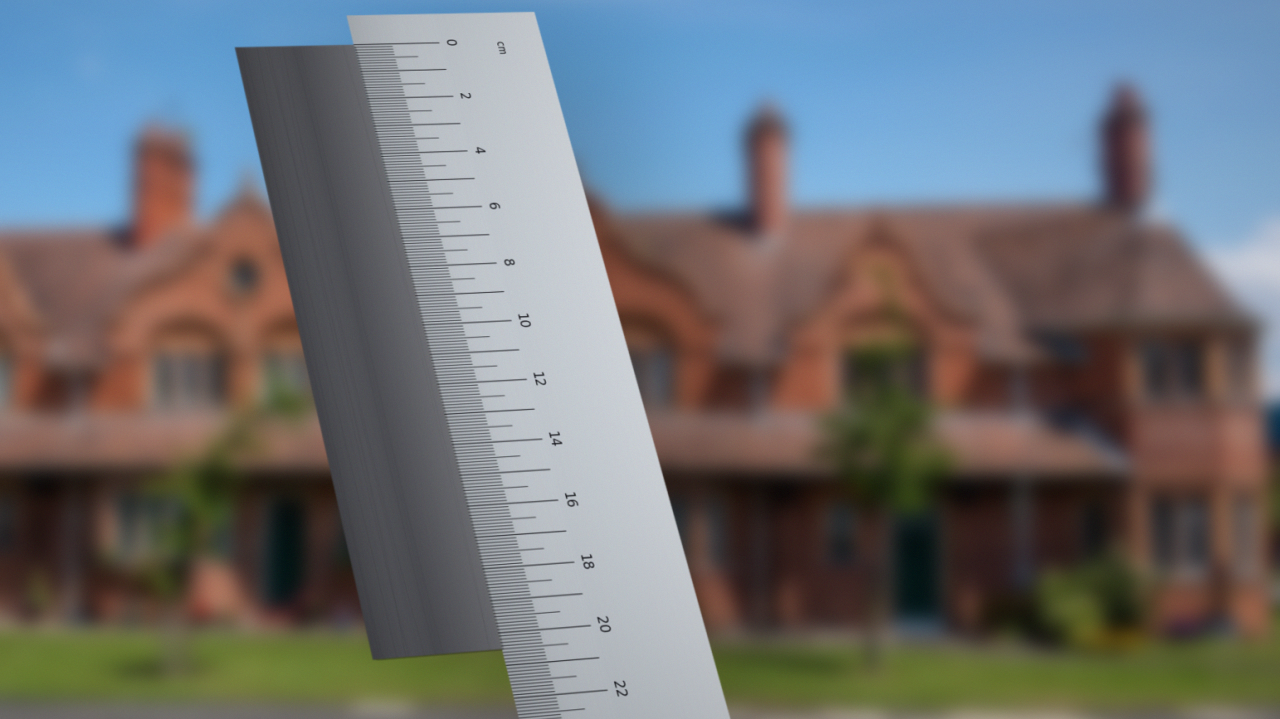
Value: 20.5 (cm)
